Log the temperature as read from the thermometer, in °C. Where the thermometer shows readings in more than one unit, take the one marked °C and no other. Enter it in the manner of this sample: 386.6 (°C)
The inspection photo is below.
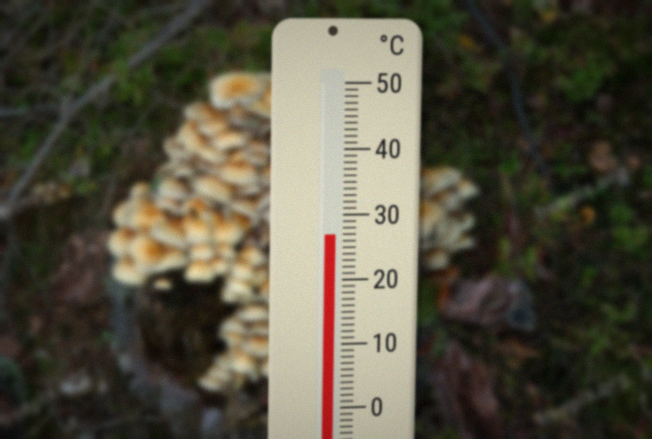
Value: 27 (°C)
